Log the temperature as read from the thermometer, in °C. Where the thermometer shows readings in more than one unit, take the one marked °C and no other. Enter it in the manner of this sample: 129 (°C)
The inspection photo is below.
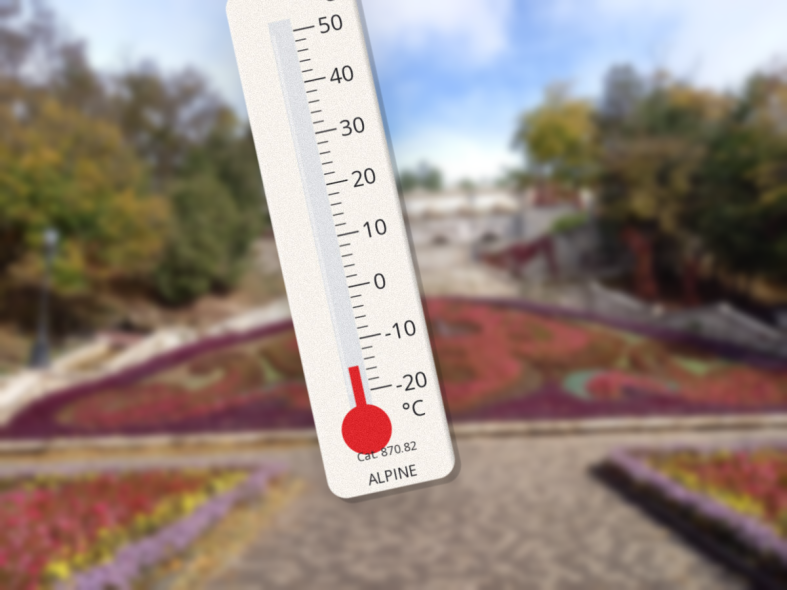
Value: -15 (°C)
